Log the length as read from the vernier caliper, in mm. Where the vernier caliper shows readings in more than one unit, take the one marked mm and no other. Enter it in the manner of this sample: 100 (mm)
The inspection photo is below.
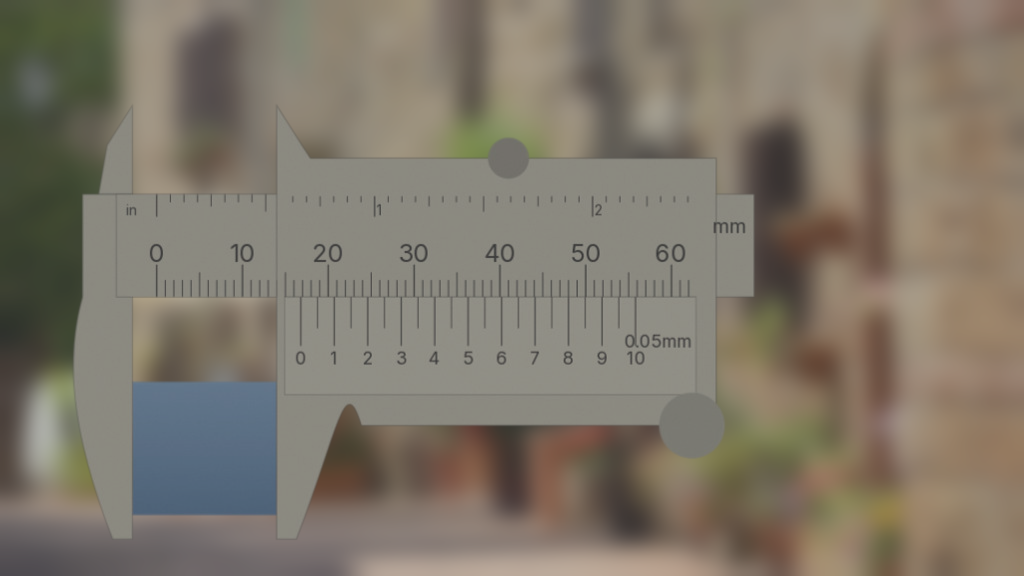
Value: 16.8 (mm)
